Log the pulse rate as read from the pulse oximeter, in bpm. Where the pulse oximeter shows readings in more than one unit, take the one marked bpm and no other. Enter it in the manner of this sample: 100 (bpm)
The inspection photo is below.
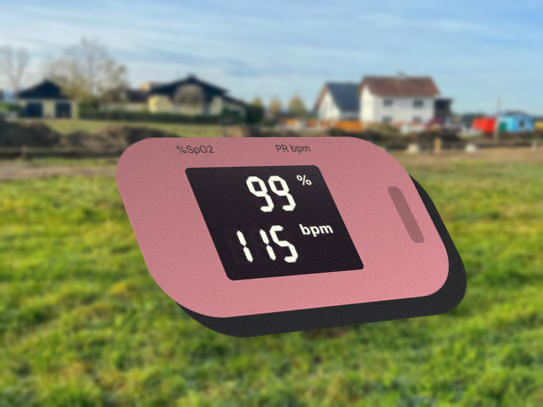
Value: 115 (bpm)
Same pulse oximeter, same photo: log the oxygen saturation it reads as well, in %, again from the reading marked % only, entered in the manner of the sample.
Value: 99 (%)
